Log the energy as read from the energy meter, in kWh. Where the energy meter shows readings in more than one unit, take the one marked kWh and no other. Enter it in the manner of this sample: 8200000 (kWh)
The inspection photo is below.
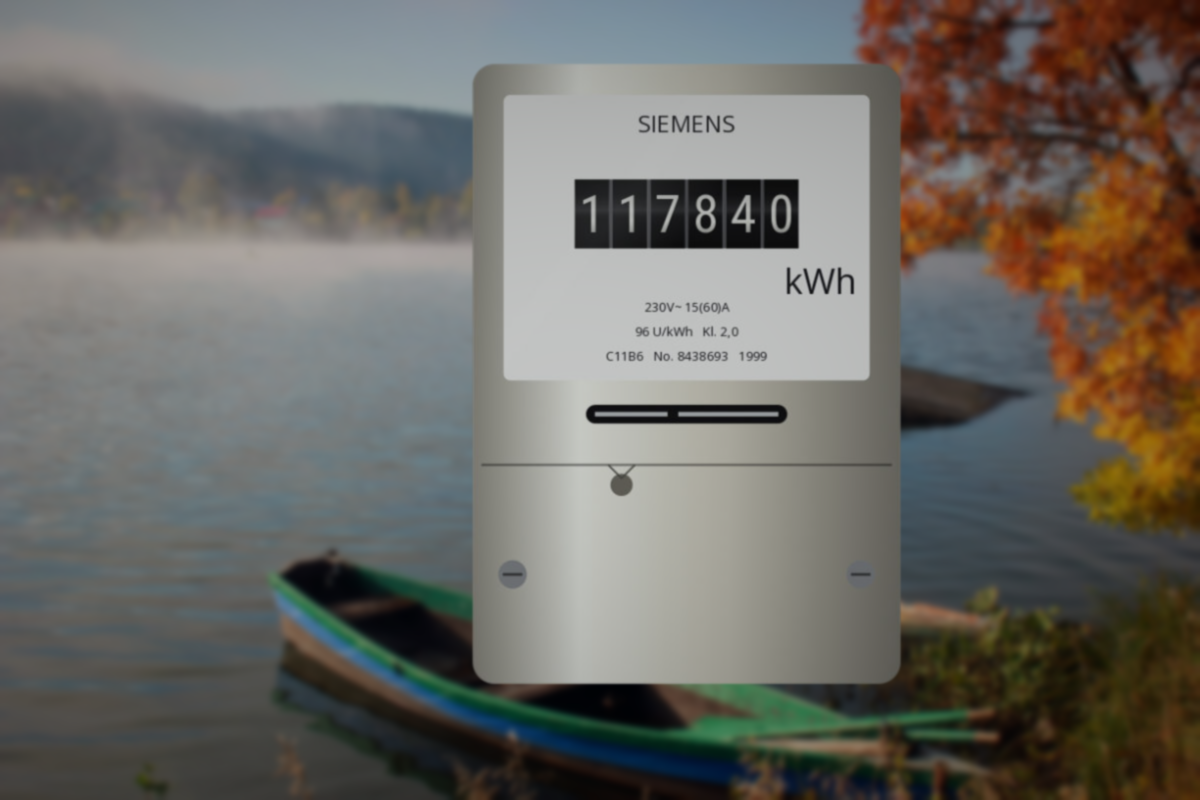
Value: 117840 (kWh)
